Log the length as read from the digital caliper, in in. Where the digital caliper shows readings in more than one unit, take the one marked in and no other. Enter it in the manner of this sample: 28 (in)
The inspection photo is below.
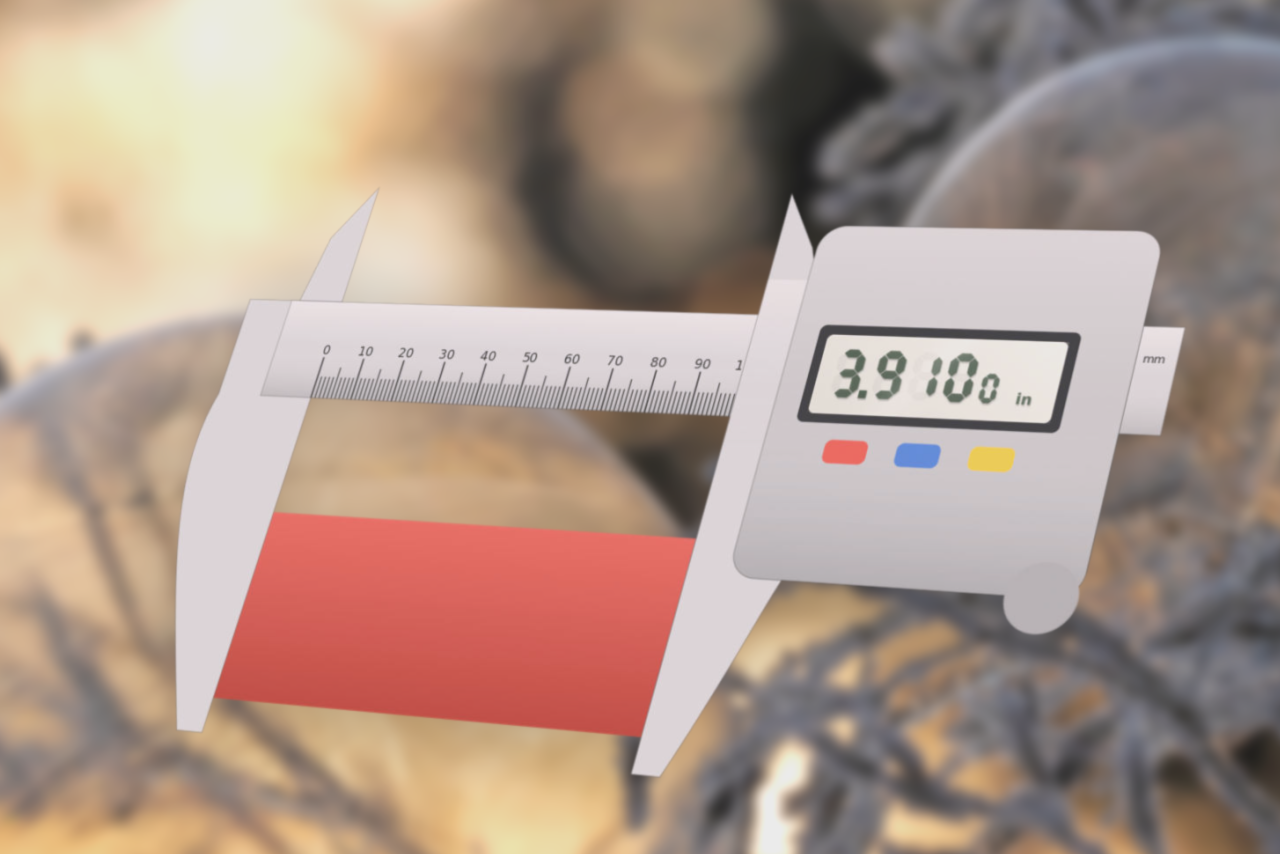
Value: 3.9100 (in)
